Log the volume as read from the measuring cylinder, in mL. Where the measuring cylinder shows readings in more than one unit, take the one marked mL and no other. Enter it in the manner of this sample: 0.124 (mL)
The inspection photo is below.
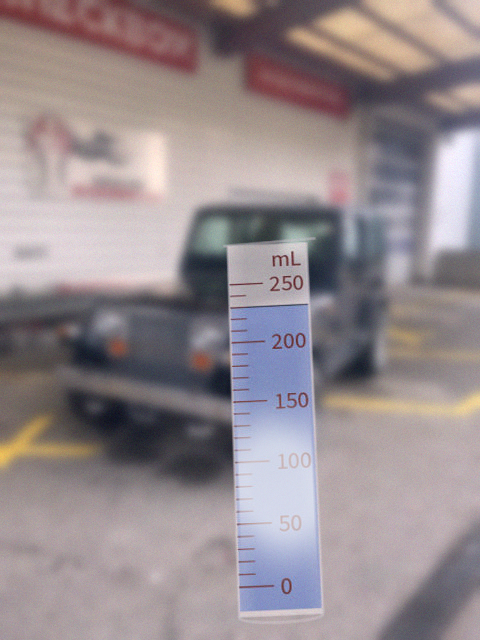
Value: 230 (mL)
